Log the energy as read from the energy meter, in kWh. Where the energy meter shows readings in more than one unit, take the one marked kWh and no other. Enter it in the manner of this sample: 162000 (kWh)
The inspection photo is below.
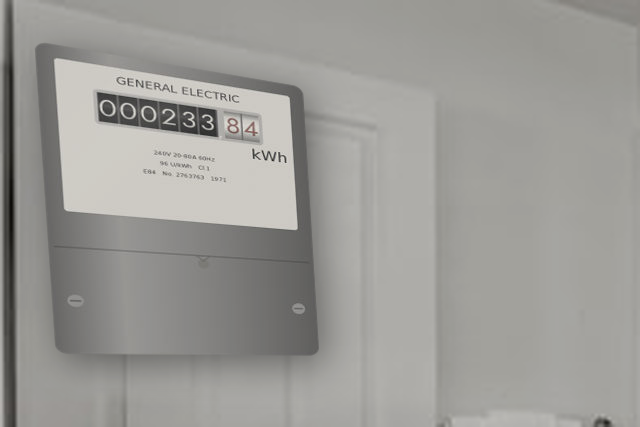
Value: 233.84 (kWh)
